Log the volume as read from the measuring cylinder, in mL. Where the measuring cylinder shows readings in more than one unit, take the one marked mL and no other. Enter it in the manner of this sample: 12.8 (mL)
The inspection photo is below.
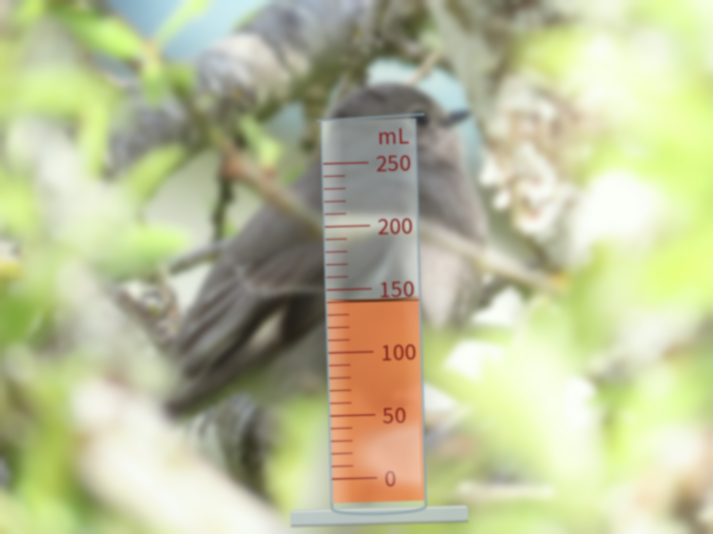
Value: 140 (mL)
